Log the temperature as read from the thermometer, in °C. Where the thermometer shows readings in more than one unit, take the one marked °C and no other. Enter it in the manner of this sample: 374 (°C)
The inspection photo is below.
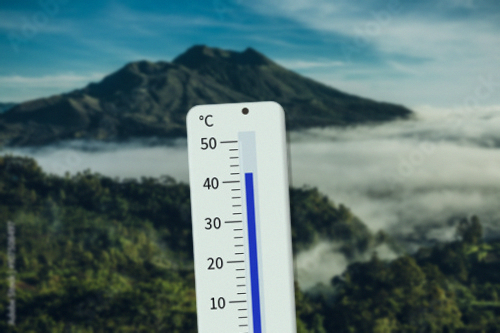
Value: 42 (°C)
